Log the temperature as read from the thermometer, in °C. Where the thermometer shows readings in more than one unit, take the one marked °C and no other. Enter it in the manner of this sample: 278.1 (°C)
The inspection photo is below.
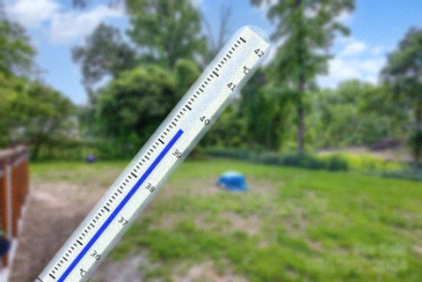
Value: 39.5 (°C)
